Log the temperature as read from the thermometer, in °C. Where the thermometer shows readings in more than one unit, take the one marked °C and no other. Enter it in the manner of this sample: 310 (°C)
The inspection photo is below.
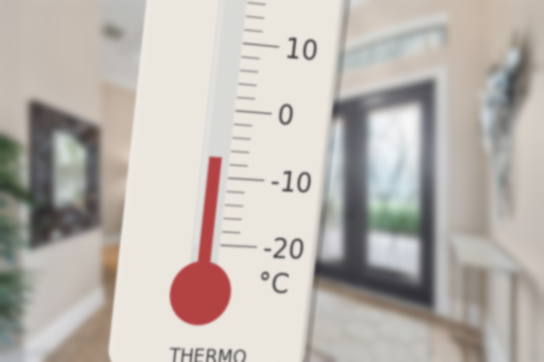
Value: -7 (°C)
